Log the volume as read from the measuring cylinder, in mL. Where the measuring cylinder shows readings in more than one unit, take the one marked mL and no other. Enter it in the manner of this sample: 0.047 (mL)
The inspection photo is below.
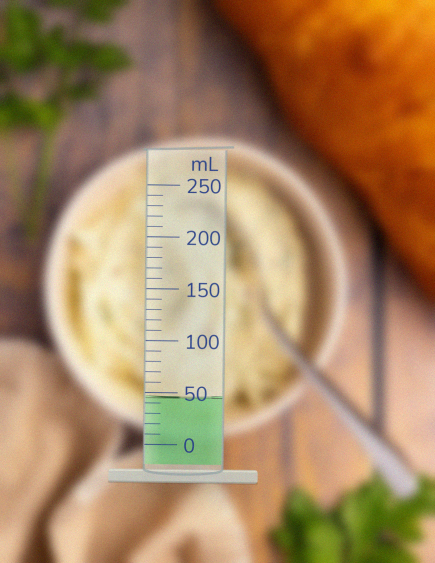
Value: 45 (mL)
